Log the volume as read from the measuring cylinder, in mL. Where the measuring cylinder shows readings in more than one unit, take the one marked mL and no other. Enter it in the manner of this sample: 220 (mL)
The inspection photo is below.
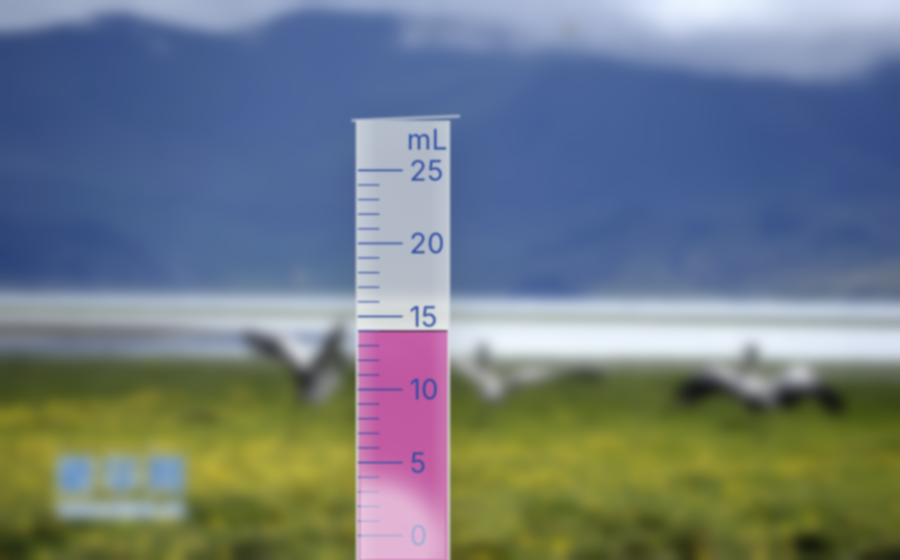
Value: 14 (mL)
